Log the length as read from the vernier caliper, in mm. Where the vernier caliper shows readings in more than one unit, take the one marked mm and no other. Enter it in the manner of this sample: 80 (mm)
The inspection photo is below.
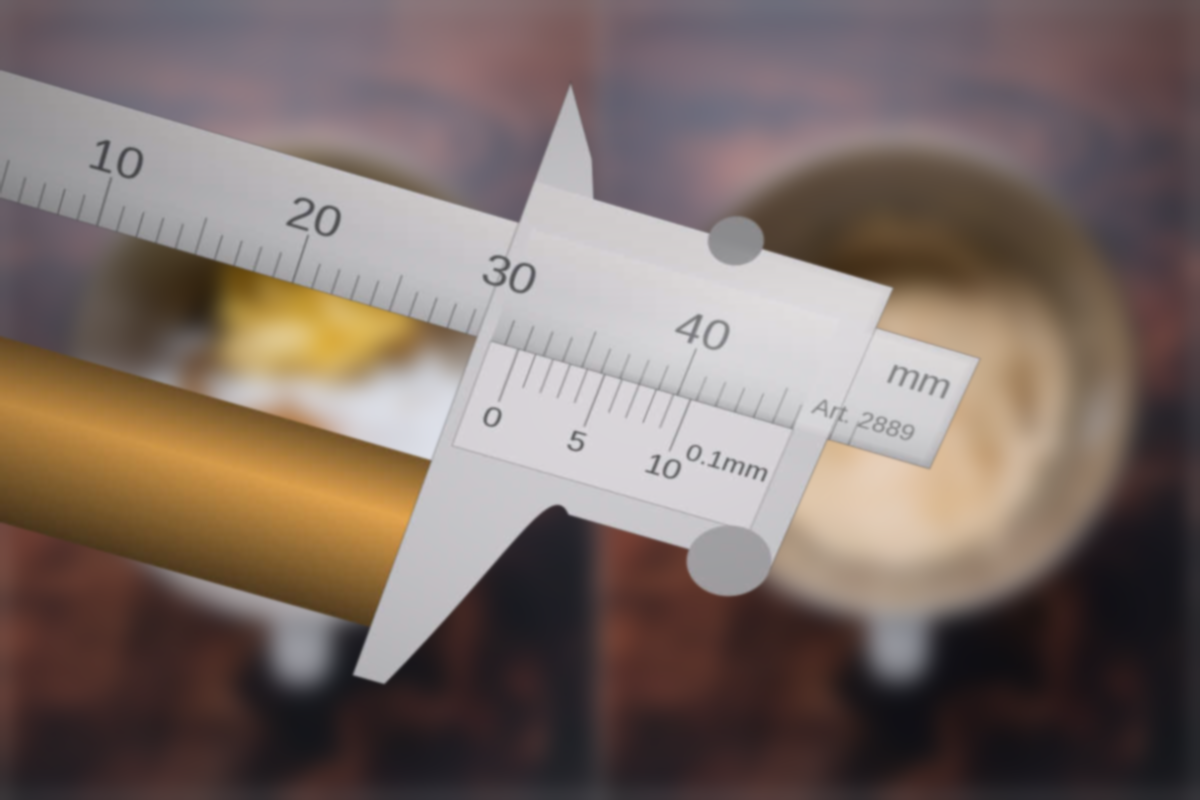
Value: 31.7 (mm)
